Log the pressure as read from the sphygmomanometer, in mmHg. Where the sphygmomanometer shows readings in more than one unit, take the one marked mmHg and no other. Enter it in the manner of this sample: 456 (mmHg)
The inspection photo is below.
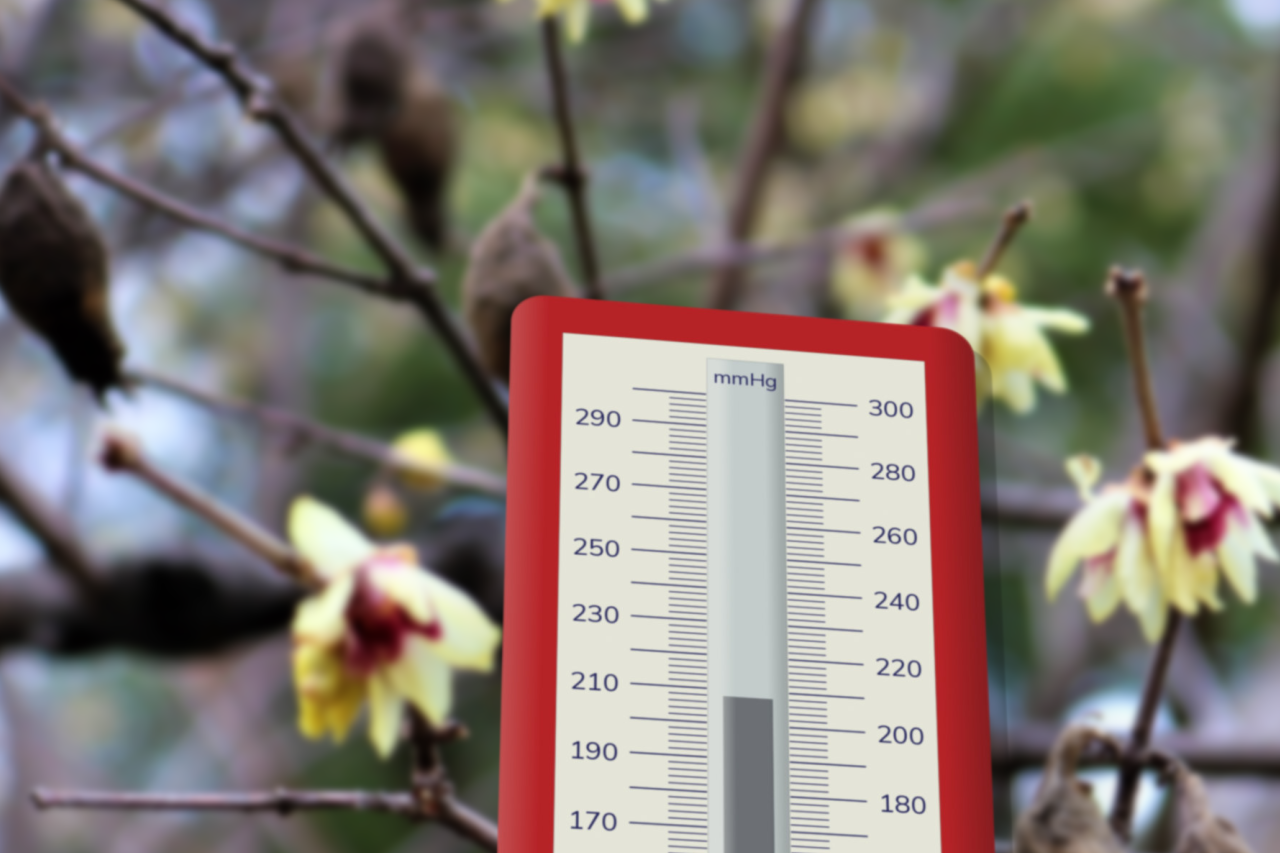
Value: 208 (mmHg)
